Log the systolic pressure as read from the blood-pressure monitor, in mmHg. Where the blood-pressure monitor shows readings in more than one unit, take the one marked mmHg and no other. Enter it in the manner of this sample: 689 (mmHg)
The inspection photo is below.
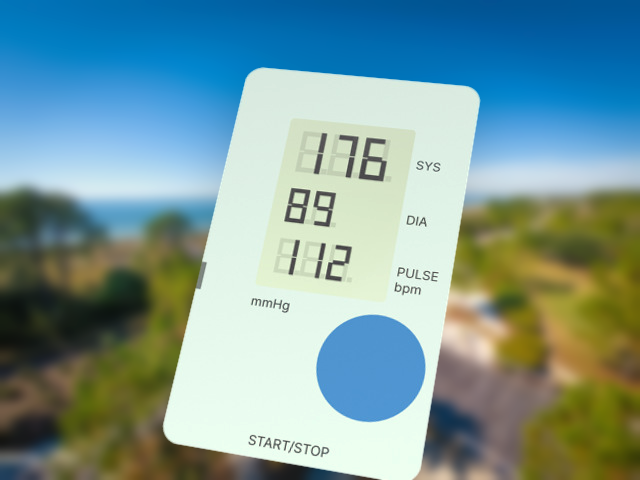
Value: 176 (mmHg)
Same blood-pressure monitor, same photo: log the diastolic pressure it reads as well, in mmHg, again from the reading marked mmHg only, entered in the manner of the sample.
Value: 89 (mmHg)
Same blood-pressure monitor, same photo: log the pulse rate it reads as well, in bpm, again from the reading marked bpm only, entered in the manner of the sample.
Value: 112 (bpm)
